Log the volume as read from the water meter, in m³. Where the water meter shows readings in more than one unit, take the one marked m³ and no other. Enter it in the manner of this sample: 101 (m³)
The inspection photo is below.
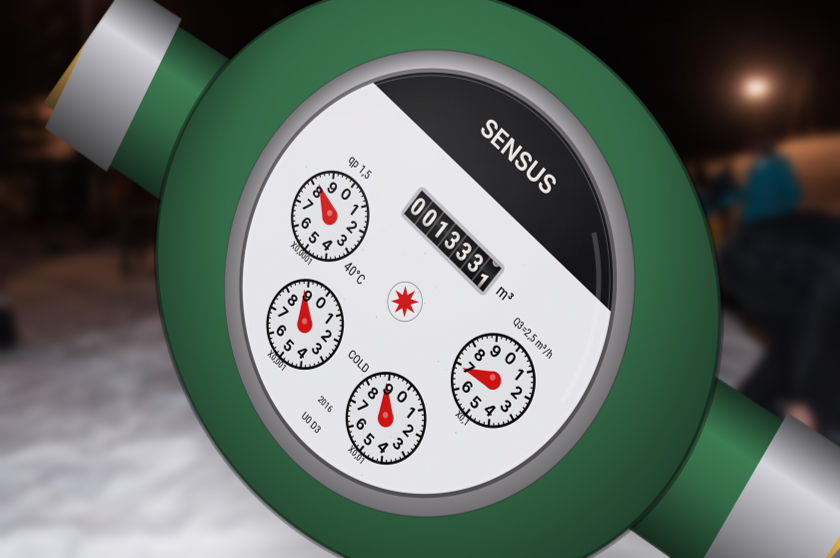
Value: 13330.6888 (m³)
